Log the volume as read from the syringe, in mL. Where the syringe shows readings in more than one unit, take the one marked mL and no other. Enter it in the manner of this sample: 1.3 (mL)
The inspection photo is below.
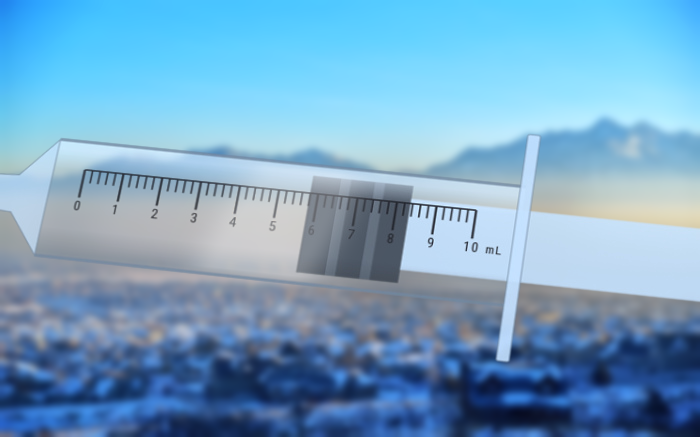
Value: 5.8 (mL)
